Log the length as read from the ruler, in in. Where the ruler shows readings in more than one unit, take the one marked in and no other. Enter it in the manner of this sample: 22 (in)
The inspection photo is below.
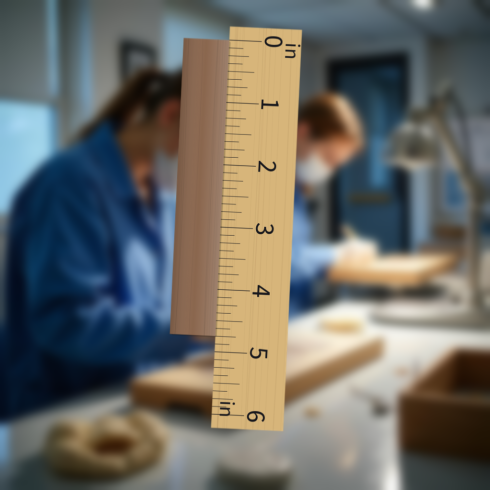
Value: 4.75 (in)
